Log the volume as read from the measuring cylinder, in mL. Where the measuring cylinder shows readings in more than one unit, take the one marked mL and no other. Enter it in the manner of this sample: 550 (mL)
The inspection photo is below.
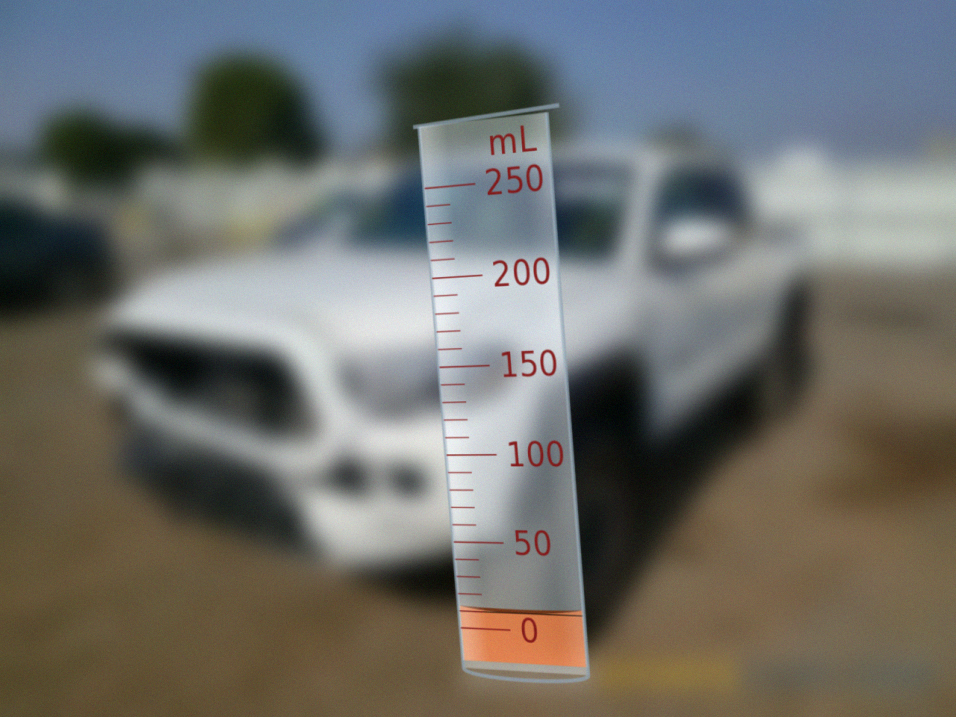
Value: 10 (mL)
